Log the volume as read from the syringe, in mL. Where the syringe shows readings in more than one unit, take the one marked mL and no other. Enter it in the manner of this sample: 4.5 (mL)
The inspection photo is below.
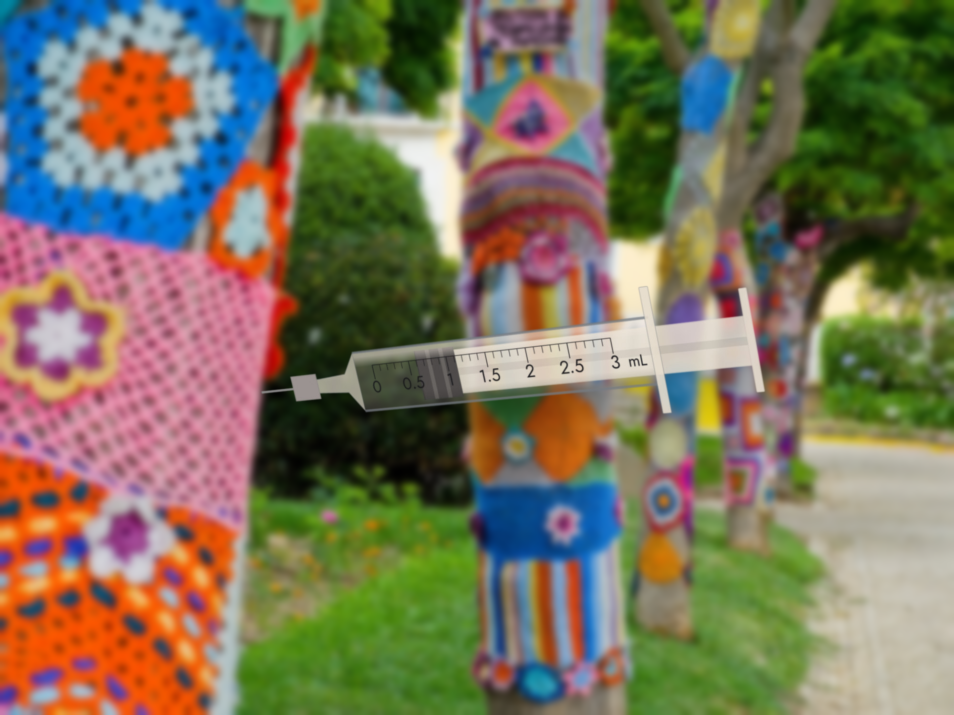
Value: 0.6 (mL)
